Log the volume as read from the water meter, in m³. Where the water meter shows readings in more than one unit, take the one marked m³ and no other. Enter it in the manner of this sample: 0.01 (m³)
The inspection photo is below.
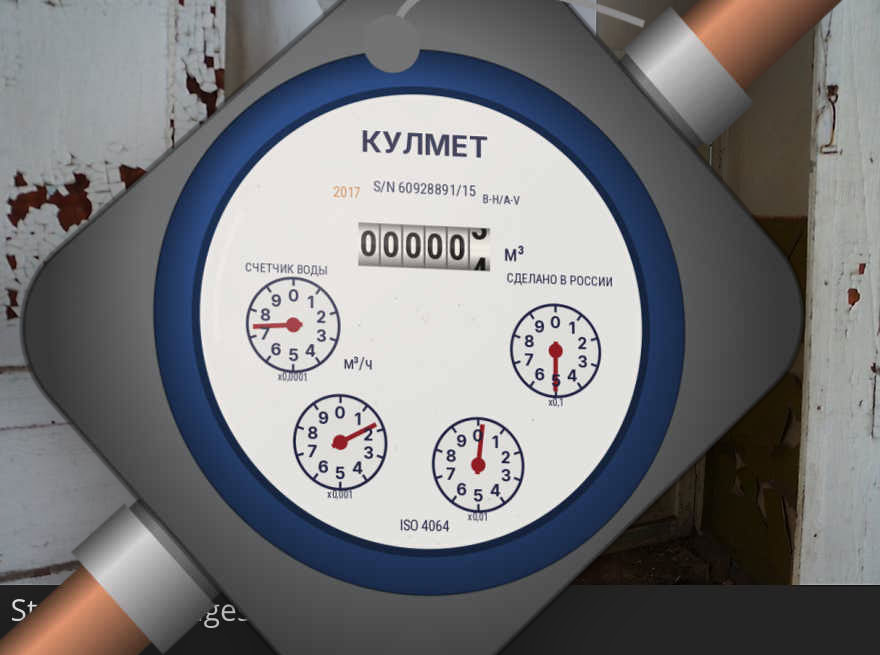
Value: 3.5017 (m³)
